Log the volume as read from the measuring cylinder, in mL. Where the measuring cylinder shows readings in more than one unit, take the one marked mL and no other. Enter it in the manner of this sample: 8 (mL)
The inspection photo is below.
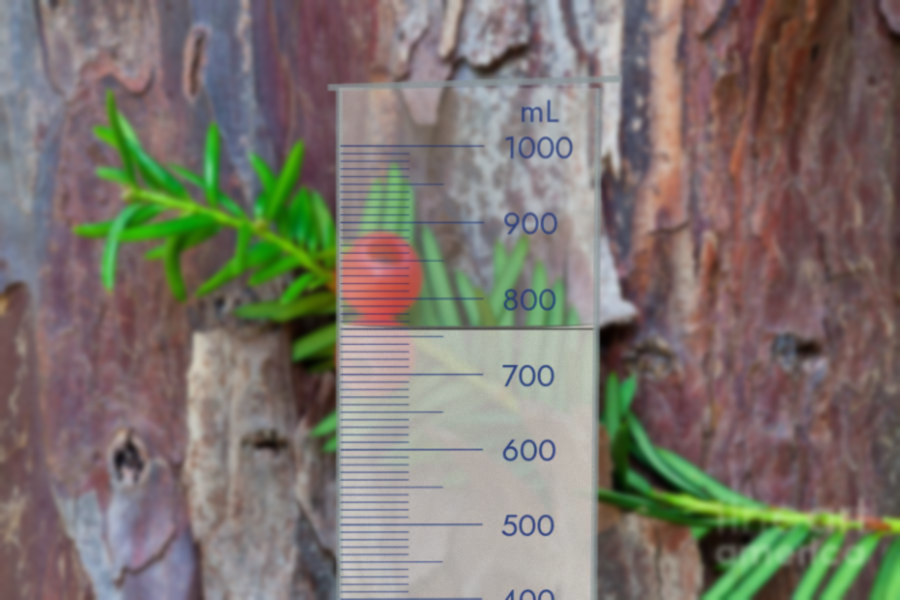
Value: 760 (mL)
